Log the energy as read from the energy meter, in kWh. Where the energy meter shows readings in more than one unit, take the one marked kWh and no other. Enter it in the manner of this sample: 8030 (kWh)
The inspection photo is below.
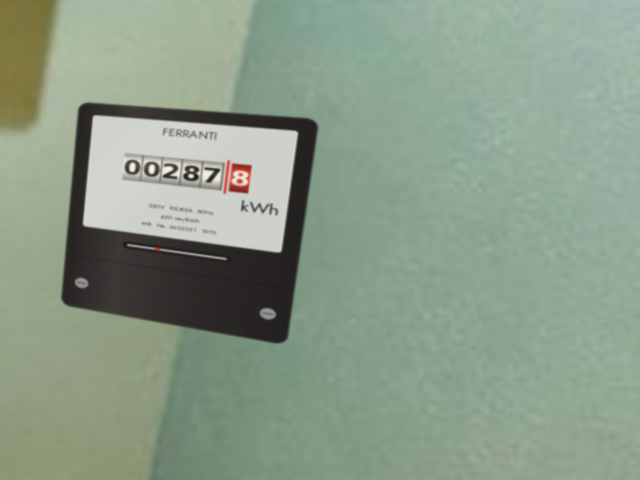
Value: 287.8 (kWh)
